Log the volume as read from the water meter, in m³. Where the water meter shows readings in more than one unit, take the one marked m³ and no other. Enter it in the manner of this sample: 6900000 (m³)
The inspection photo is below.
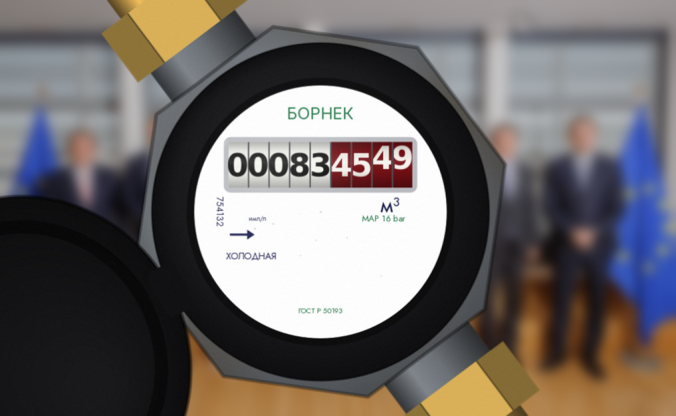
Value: 83.4549 (m³)
